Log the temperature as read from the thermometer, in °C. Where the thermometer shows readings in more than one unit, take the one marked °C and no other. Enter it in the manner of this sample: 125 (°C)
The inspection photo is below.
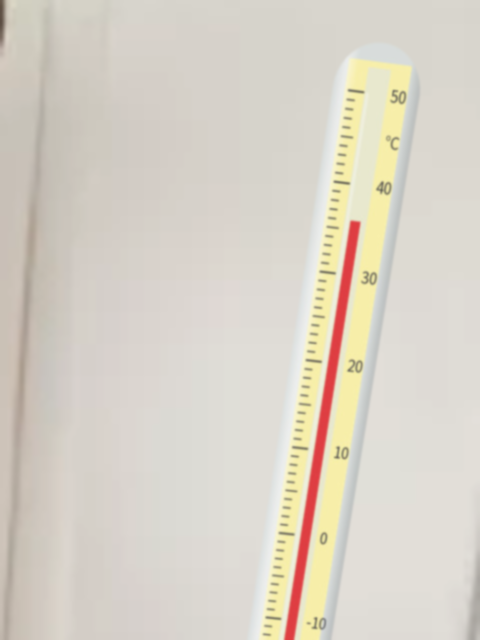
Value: 36 (°C)
